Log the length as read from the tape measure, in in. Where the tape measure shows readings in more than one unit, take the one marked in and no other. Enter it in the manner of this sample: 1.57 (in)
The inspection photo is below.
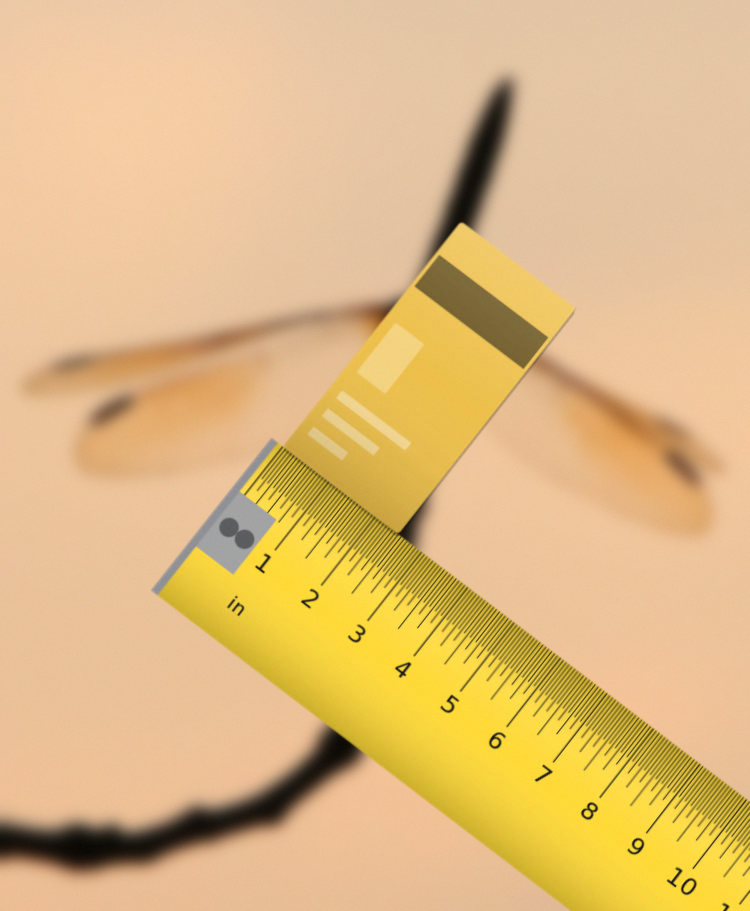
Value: 2.5 (in)
